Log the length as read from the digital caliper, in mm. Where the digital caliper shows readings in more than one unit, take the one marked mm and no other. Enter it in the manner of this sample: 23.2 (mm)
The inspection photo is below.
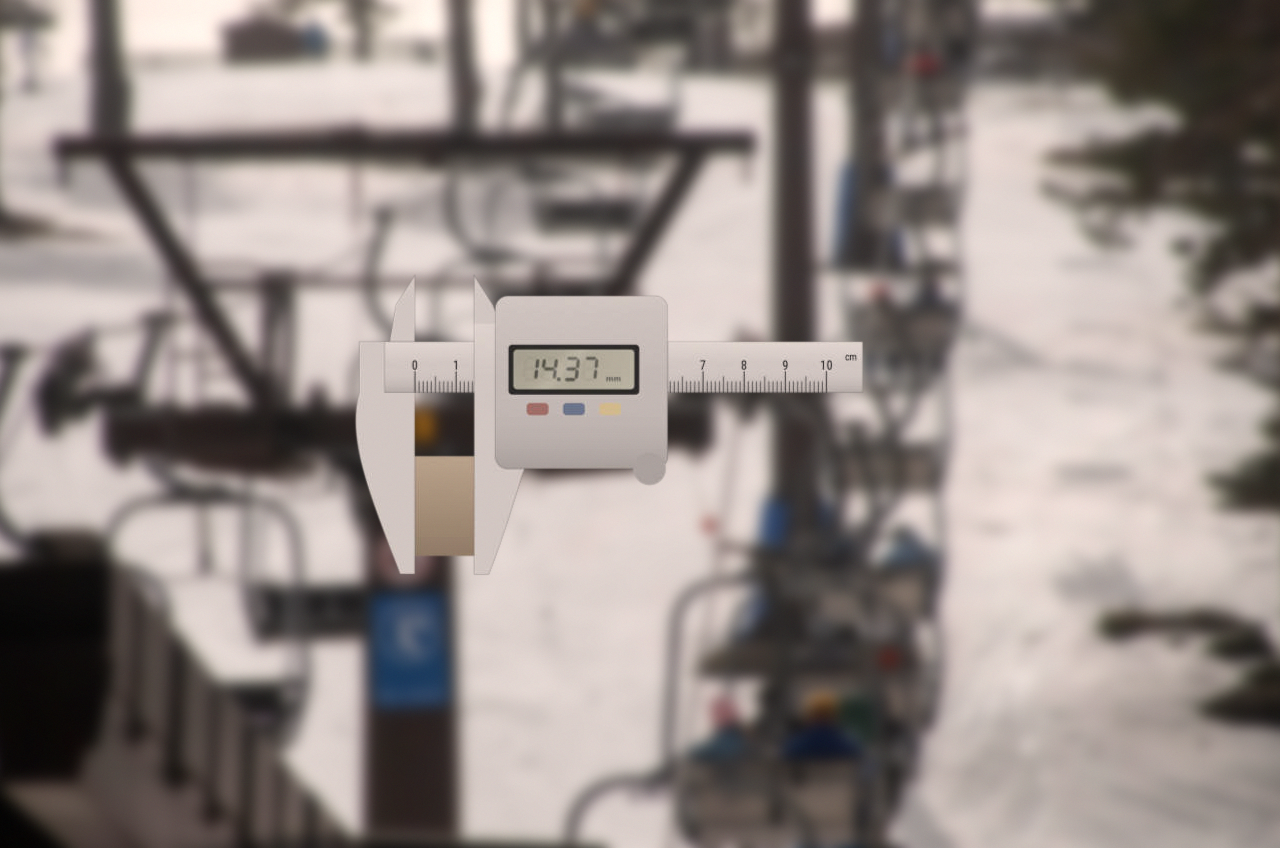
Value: 14.37 (mm)
